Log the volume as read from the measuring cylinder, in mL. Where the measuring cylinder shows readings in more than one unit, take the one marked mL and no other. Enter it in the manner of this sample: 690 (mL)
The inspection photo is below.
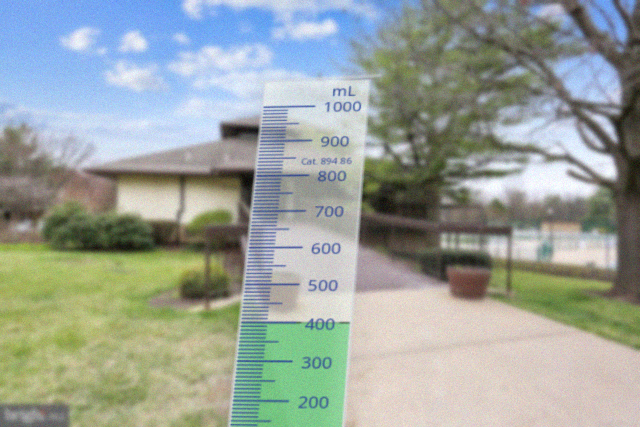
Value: 400 (mL)
